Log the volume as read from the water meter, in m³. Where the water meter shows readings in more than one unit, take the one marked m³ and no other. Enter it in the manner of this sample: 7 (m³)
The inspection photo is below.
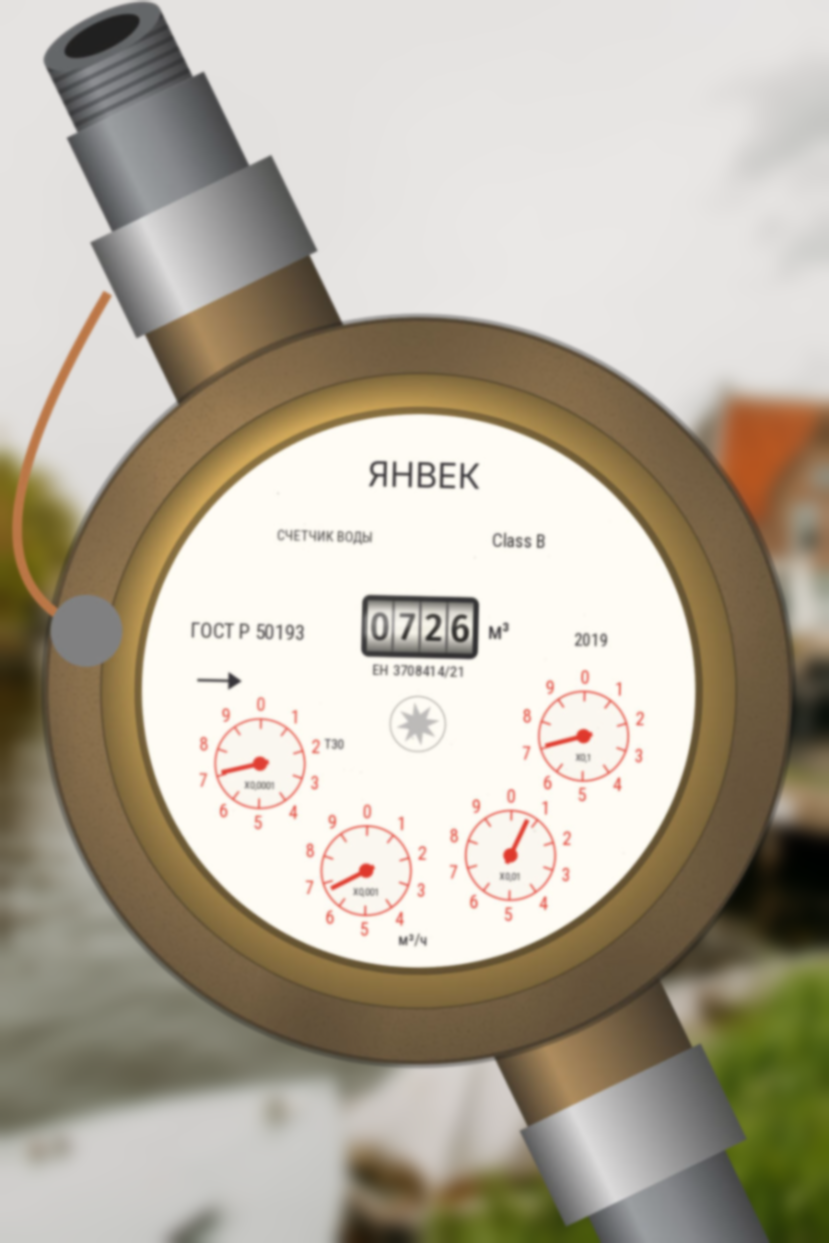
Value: 726.7067 (m³)
